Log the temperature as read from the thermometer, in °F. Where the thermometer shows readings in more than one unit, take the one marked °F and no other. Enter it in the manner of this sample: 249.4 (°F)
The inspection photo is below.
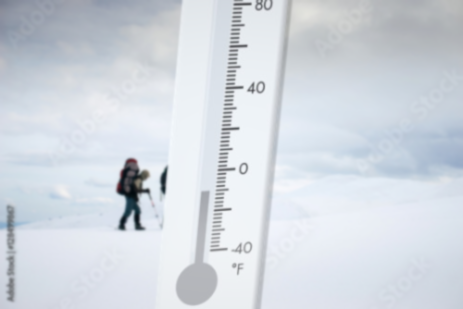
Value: -10 (°F)
